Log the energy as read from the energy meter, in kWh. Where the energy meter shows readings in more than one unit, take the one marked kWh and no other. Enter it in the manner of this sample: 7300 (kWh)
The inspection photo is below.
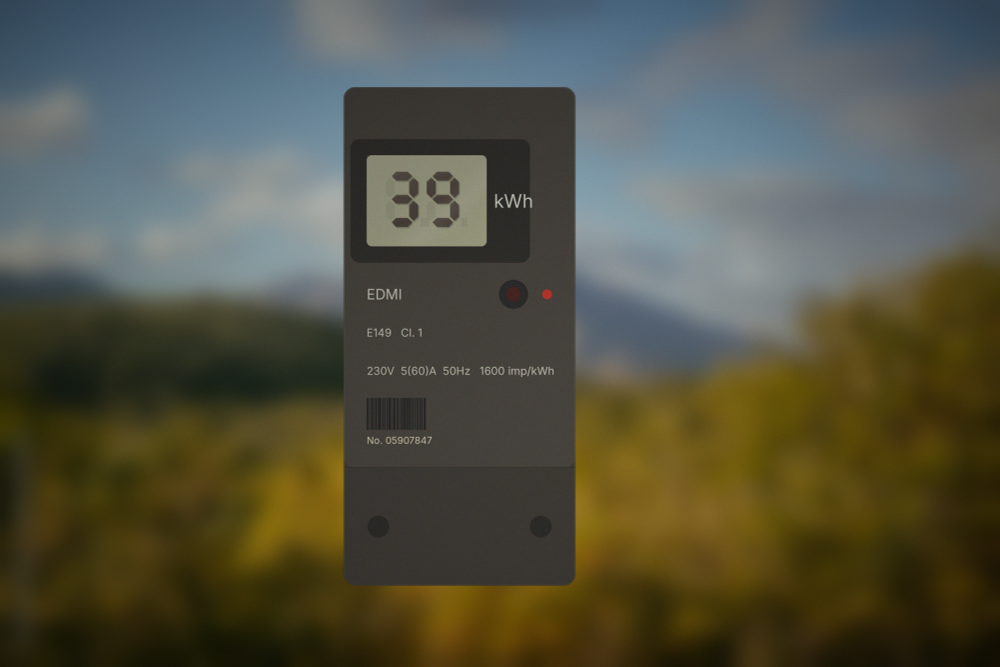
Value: 39 (kWh)
